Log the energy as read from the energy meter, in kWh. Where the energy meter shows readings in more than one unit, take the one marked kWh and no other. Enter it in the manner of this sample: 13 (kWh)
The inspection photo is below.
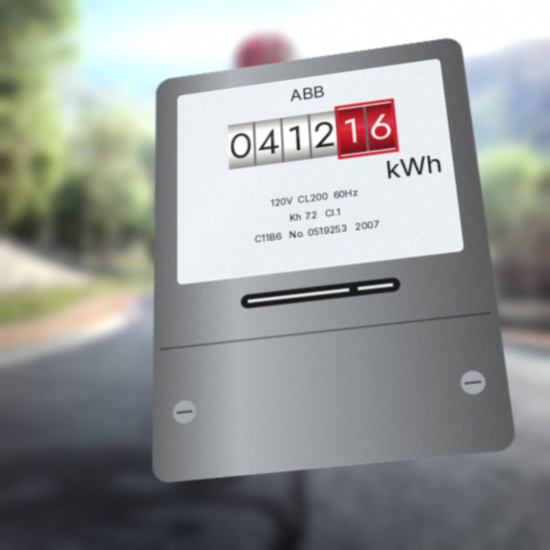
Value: 412.16 (kWh)
